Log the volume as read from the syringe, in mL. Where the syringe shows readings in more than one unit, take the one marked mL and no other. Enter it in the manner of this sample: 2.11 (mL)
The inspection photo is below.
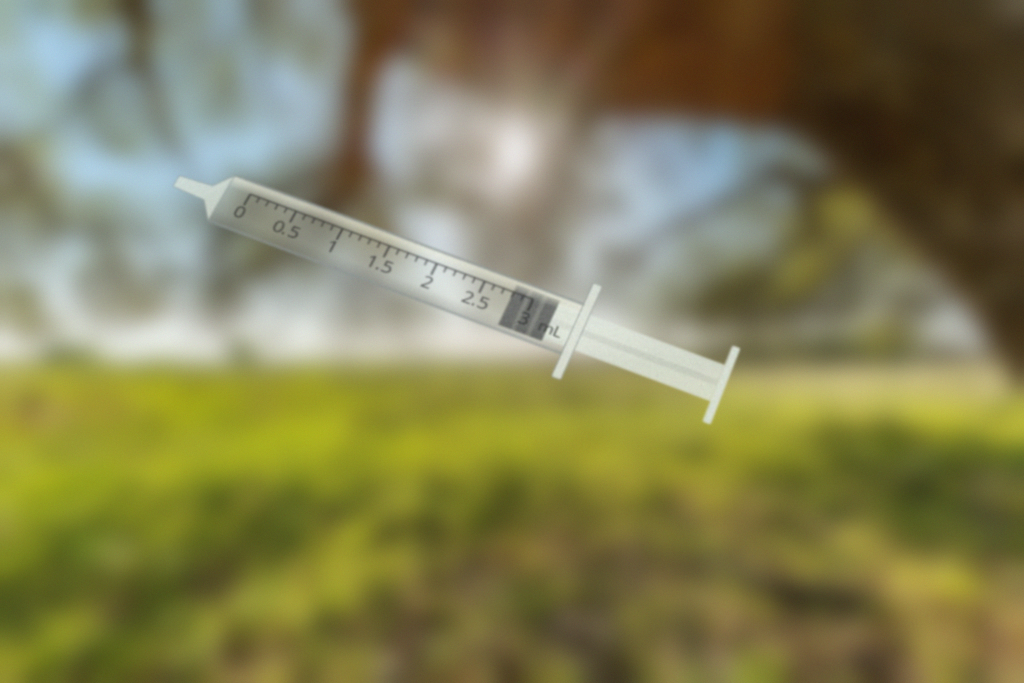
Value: 2.8 (mL)
